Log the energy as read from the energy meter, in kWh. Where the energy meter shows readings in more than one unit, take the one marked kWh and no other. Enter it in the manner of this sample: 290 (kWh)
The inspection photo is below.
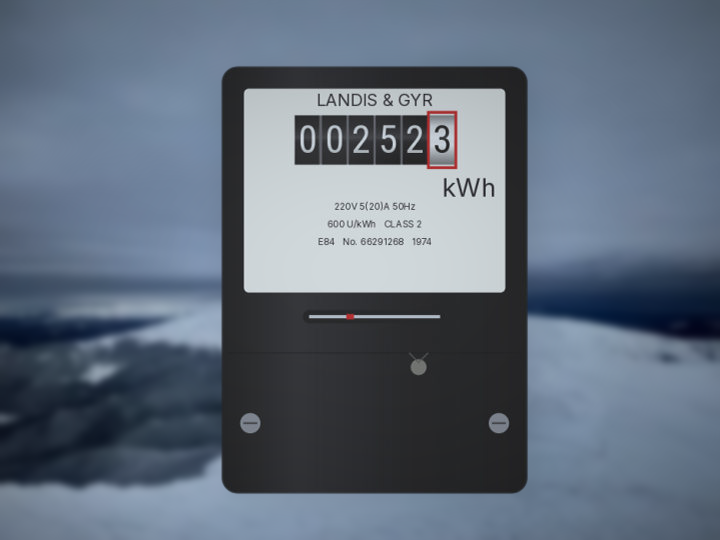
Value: 252.3 (kWh)
